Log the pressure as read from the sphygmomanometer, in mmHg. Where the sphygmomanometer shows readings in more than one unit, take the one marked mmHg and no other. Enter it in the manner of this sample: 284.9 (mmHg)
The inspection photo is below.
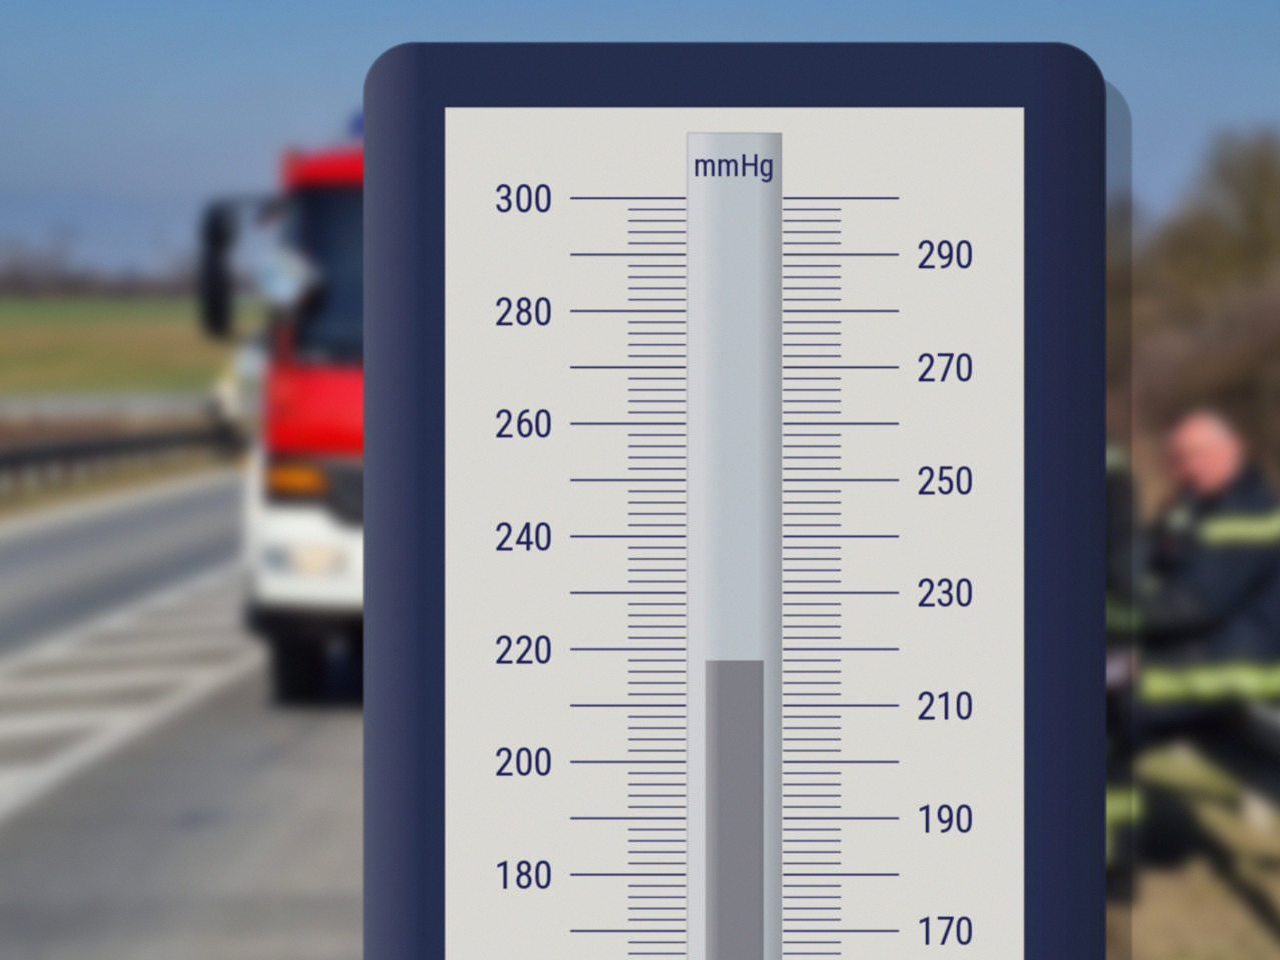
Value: 218 (mmHg)
